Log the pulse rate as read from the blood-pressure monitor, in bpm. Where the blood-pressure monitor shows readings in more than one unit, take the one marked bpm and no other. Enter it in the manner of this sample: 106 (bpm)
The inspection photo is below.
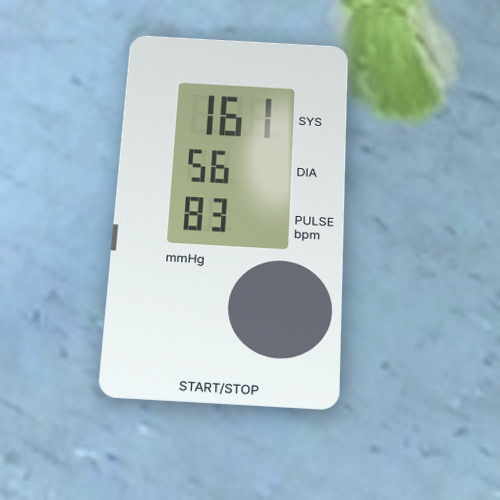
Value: 83 (bpm)
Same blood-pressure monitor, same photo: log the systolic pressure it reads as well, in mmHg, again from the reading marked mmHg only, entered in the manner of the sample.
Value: 161 (mmHg)
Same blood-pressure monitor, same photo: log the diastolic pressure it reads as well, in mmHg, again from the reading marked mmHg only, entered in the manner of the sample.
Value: 56 (mmHg)
